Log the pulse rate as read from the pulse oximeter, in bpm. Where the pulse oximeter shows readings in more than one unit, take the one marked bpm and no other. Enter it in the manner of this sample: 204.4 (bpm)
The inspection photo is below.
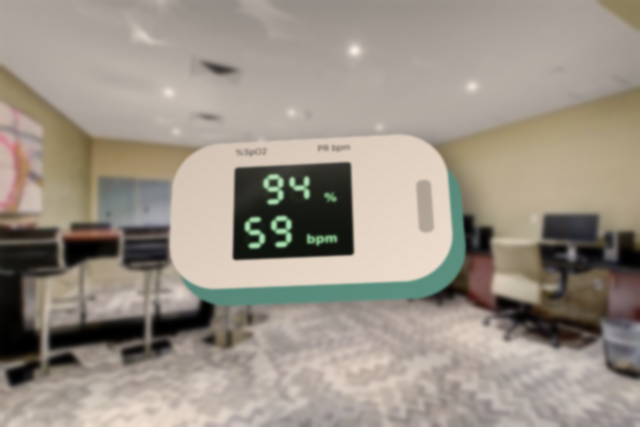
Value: 59 (bpm)
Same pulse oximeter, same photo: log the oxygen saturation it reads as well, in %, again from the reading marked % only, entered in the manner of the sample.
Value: 94 (%)
